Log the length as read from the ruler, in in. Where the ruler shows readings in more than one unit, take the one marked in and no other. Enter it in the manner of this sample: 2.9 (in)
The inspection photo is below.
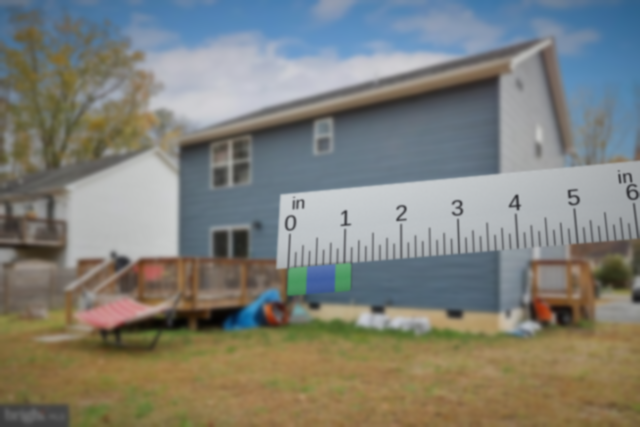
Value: 1.125 (in)
